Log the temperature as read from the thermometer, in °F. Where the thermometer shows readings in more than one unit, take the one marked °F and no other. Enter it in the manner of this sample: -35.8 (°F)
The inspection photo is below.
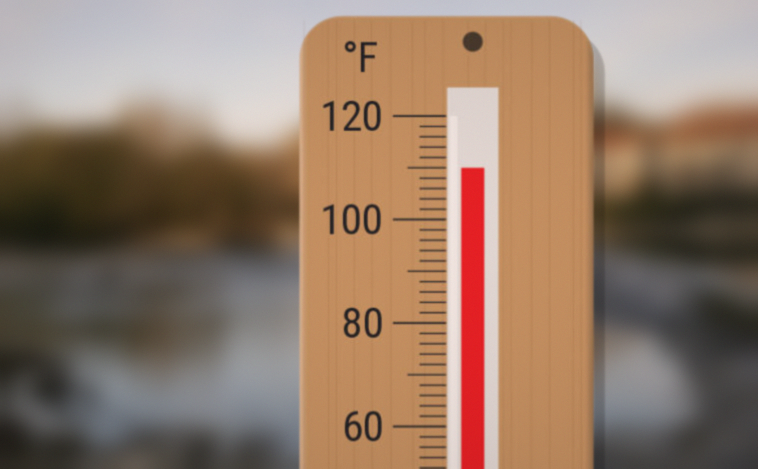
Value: 110 (°F)
